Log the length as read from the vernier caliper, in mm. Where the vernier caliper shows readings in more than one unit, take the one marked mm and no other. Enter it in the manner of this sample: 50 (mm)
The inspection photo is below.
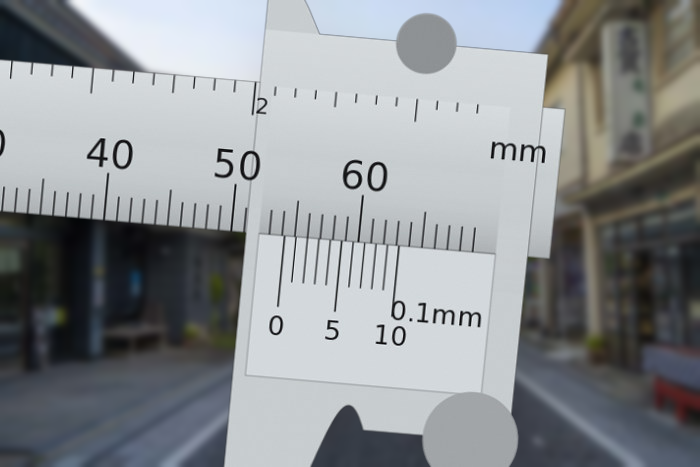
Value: 54.2 (mm)
